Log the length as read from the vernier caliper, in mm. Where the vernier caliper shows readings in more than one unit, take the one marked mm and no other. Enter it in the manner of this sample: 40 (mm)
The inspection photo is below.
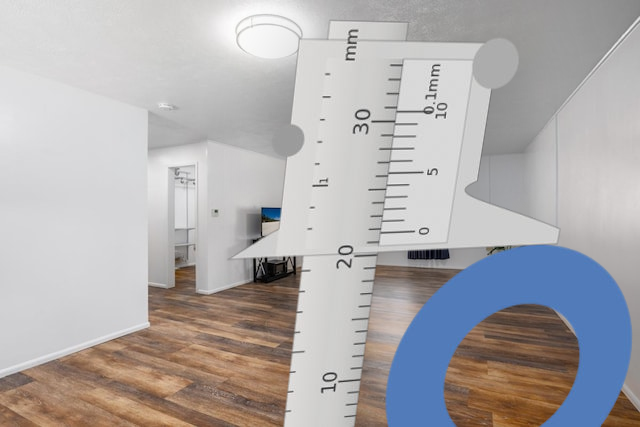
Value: 21.7 (mm)
